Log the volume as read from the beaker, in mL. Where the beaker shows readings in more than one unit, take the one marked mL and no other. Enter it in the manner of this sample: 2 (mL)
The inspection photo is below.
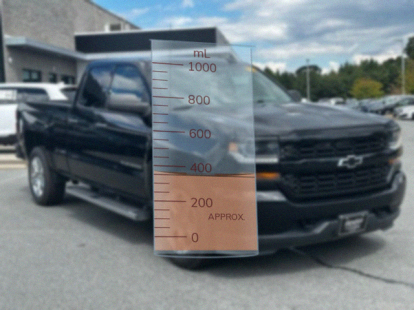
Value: 350 (mL)
